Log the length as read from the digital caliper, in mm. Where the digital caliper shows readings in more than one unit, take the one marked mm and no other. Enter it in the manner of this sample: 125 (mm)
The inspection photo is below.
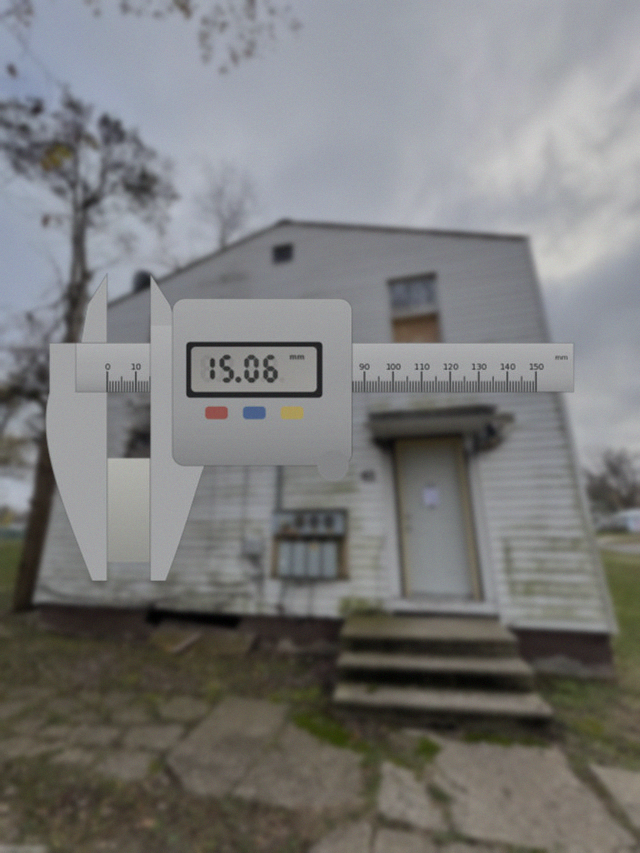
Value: 15.06 (mm)
